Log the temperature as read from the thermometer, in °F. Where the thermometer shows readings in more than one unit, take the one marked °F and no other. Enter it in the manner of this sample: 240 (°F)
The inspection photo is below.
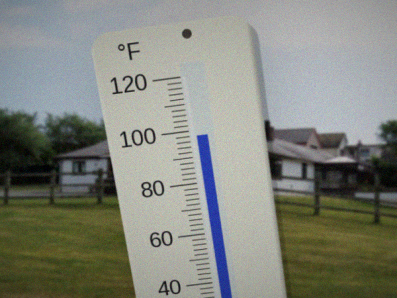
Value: 98 (°F)
